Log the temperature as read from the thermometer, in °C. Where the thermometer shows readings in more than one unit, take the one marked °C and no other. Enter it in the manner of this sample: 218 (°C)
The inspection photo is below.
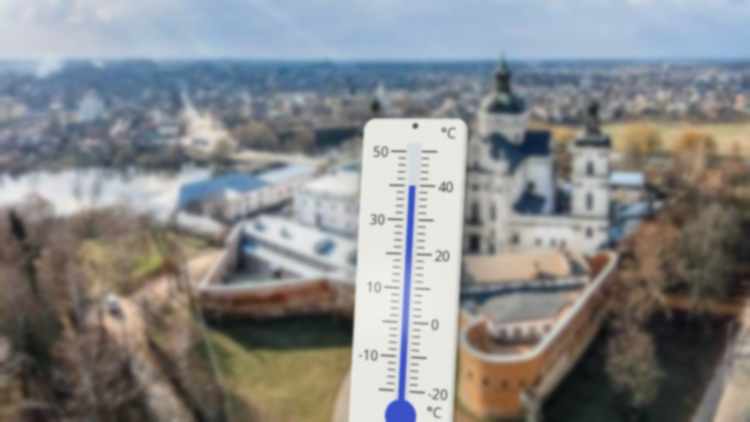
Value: 40 (°C)
